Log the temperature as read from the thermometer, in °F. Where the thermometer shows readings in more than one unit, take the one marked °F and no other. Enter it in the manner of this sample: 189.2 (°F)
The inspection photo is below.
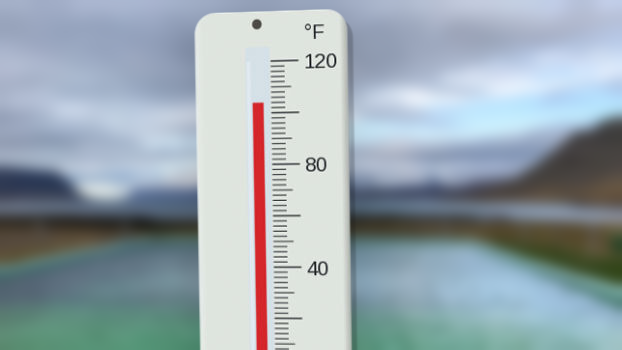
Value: 104 (°F)
